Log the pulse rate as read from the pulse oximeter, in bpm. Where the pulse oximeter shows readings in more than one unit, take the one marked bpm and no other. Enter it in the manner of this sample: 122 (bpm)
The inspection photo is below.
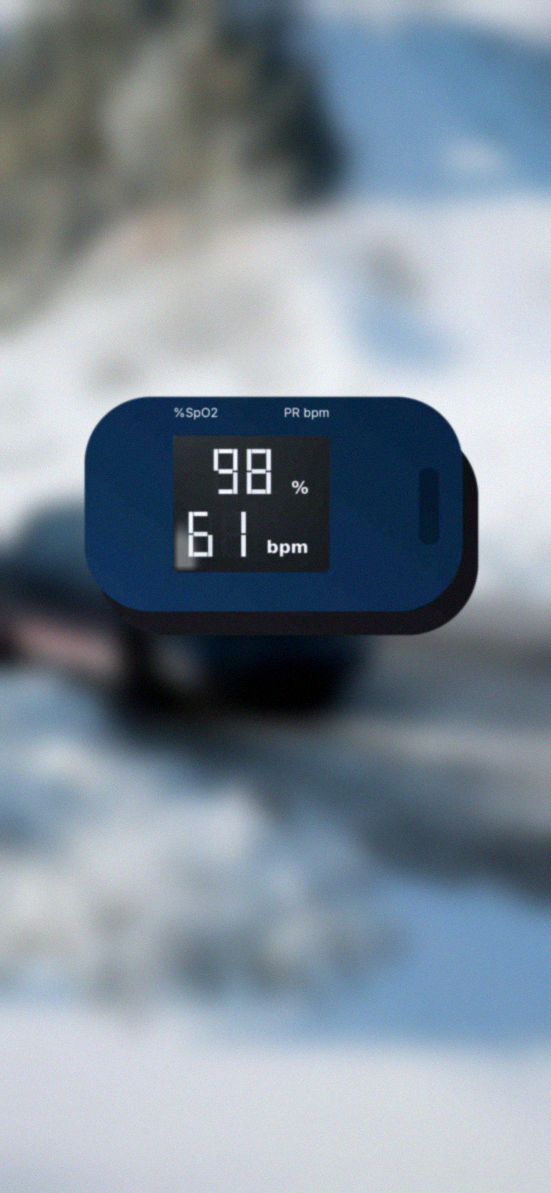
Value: 61 (bpm)
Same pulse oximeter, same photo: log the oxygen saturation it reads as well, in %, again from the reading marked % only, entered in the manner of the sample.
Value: 98 (%)
